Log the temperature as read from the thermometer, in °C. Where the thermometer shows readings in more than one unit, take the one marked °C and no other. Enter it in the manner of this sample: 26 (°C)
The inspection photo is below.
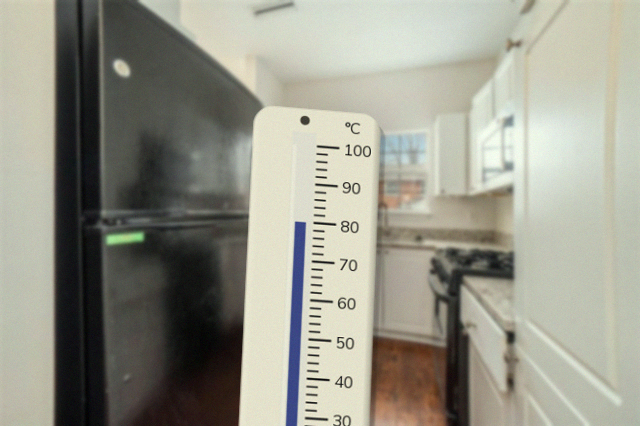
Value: 80 (°C)
